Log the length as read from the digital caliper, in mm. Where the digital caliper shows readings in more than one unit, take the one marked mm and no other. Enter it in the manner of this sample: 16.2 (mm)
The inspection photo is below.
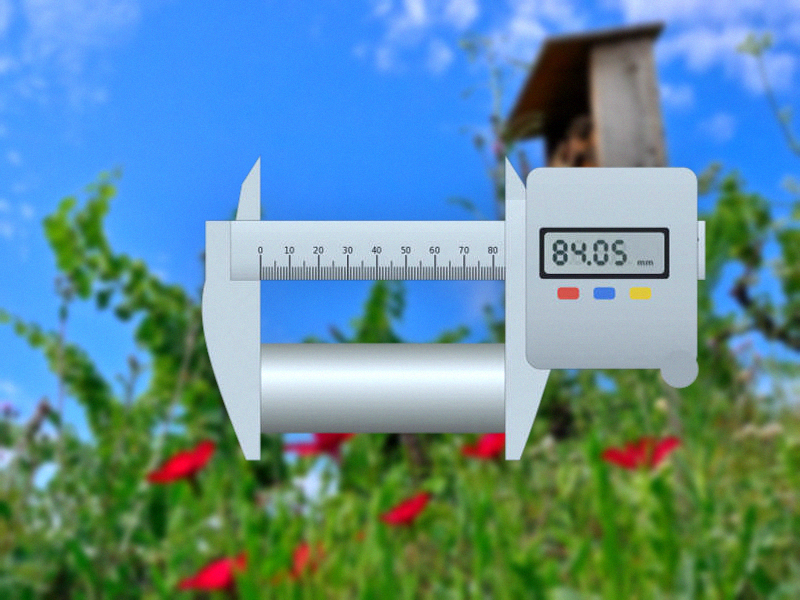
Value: 84.05 (mm)
